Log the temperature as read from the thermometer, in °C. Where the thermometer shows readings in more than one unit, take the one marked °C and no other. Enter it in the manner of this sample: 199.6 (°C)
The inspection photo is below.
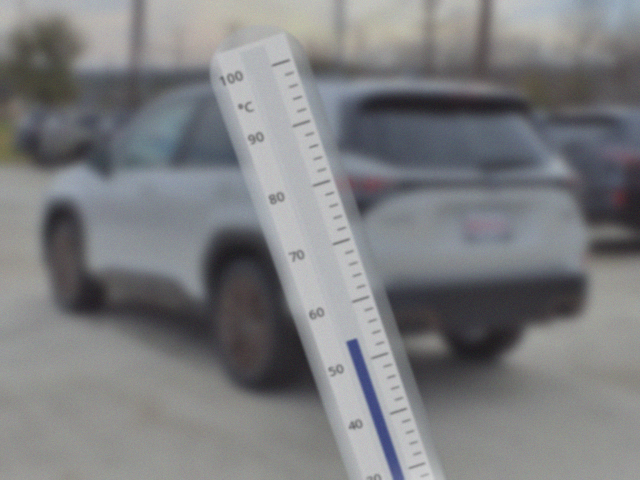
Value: 54 (°C)
